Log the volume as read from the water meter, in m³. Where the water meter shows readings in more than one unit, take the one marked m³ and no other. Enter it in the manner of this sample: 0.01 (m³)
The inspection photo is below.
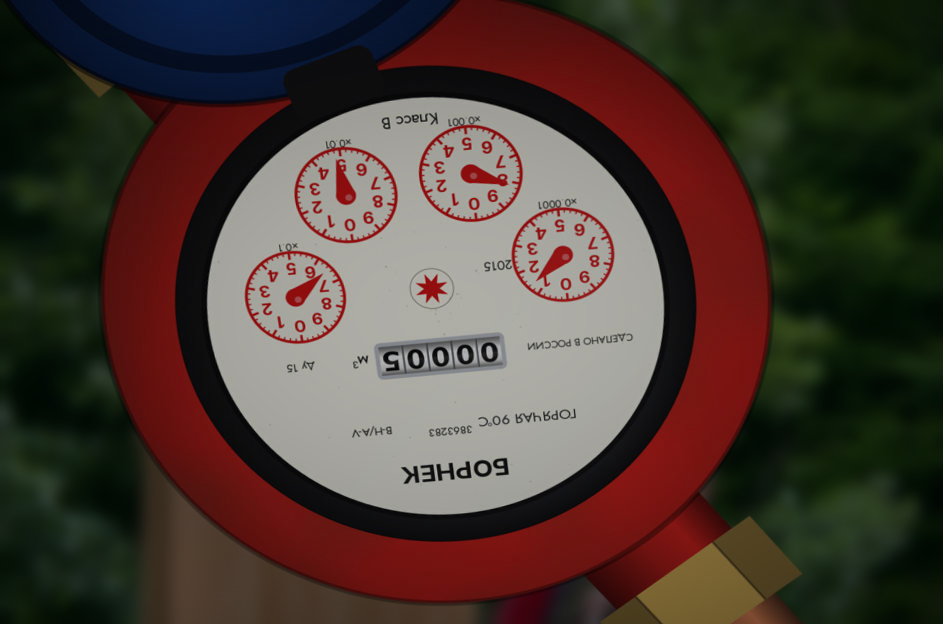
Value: 5.6481 (m³)
